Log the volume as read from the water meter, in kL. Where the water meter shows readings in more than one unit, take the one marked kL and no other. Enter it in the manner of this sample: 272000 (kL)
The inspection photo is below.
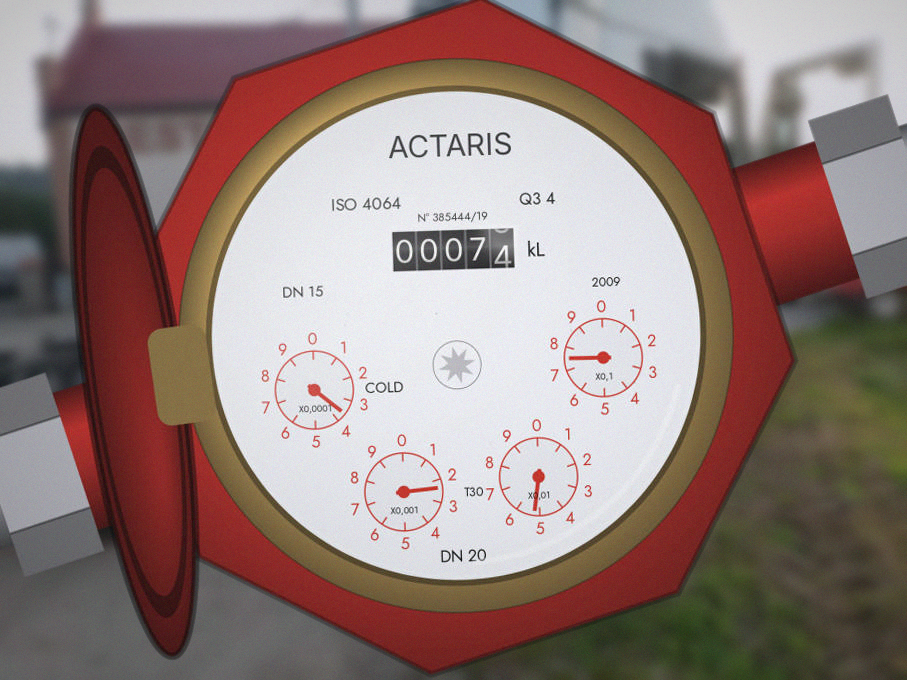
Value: 73.7523 (kL)
